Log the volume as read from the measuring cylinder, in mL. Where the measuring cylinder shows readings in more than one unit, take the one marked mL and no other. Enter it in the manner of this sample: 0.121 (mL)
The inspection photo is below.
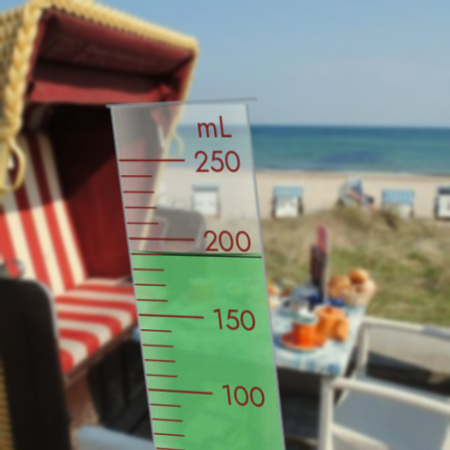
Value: 190 (mL)
